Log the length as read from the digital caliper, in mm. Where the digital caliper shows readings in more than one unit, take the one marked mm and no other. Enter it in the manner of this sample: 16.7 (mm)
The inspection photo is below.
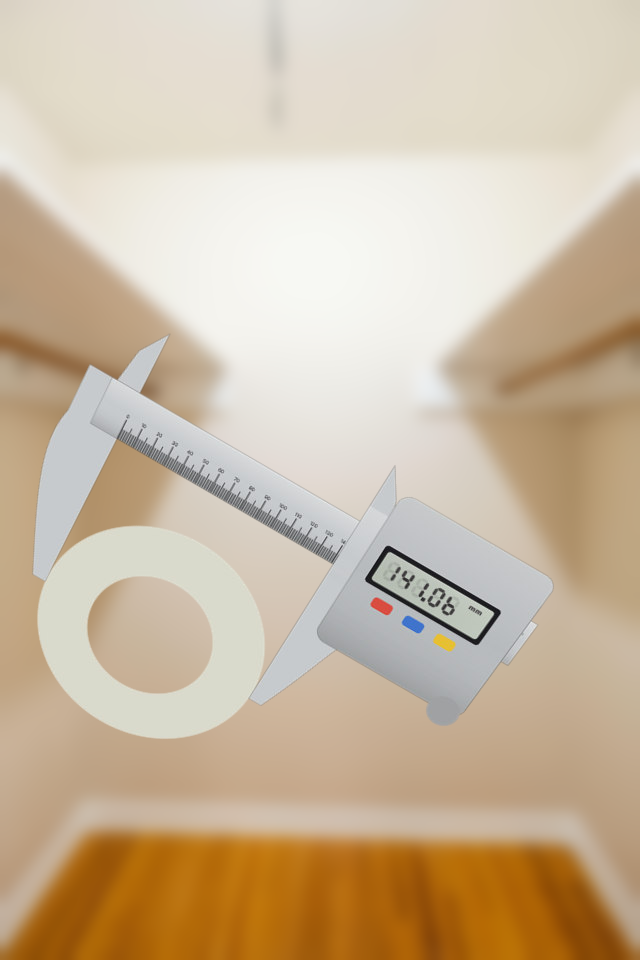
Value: 141.06 (mm)
